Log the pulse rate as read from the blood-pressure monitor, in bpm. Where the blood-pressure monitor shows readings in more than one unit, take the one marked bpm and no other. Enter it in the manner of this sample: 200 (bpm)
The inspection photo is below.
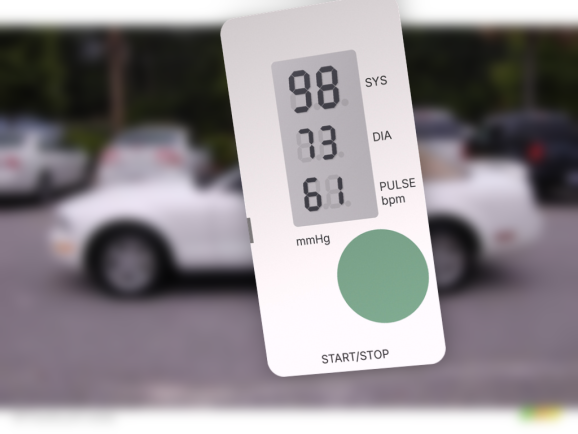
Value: 61 (bpm)
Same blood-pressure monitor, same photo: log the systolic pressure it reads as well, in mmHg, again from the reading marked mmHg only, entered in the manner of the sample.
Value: 98 (mmHg)
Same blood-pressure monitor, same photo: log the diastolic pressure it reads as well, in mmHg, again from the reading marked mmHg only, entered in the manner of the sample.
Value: 73 (mmHg)
